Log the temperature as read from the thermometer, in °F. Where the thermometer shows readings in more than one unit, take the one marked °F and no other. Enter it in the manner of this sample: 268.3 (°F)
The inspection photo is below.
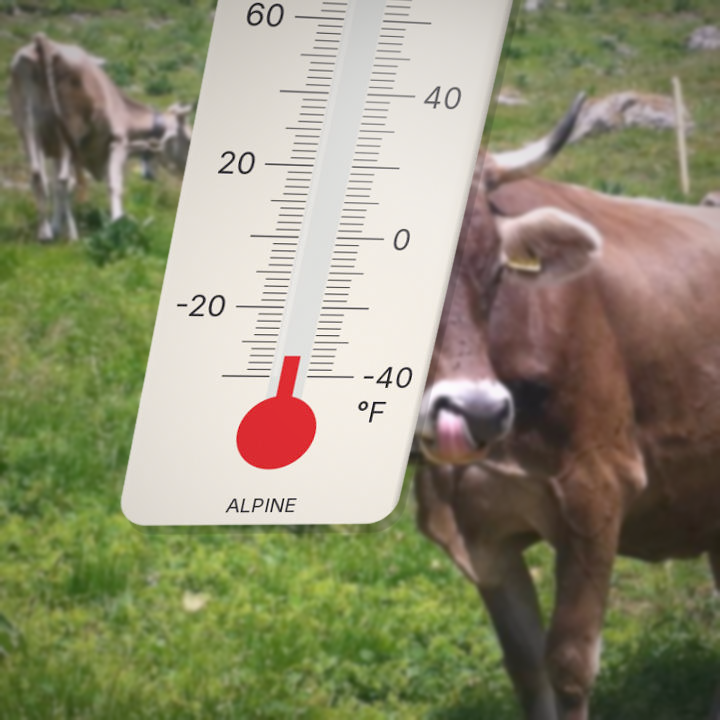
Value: -34 (°F)
